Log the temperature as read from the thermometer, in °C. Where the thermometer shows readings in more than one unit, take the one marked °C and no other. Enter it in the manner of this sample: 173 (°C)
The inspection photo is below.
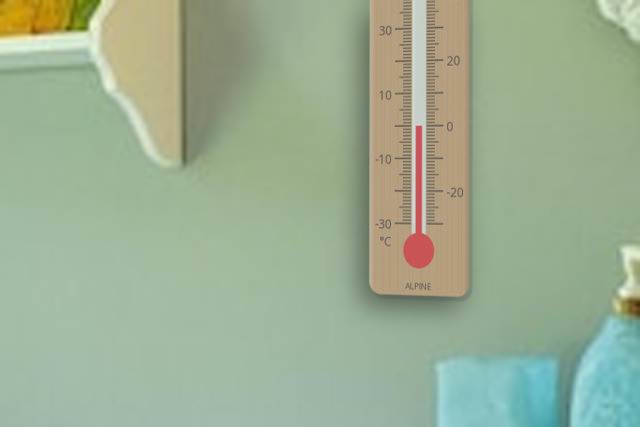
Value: 0 (°C)
